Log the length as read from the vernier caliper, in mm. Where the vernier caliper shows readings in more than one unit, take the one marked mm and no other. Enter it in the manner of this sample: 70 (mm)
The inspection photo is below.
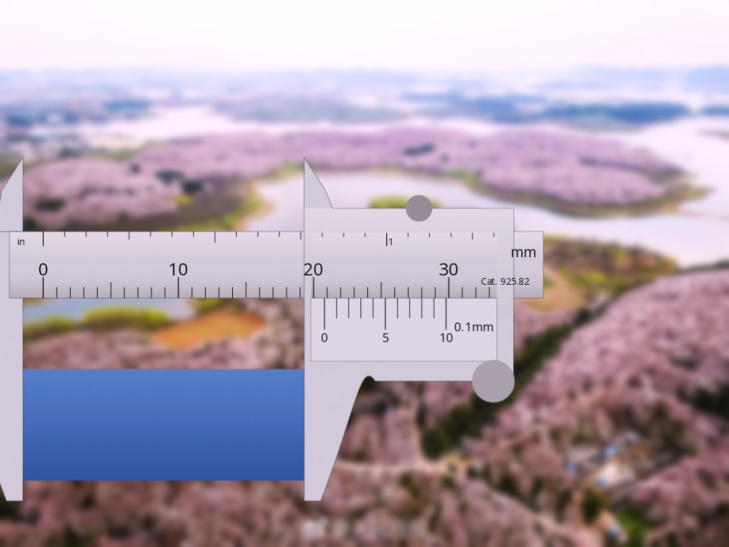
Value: 20.8 (mm)
